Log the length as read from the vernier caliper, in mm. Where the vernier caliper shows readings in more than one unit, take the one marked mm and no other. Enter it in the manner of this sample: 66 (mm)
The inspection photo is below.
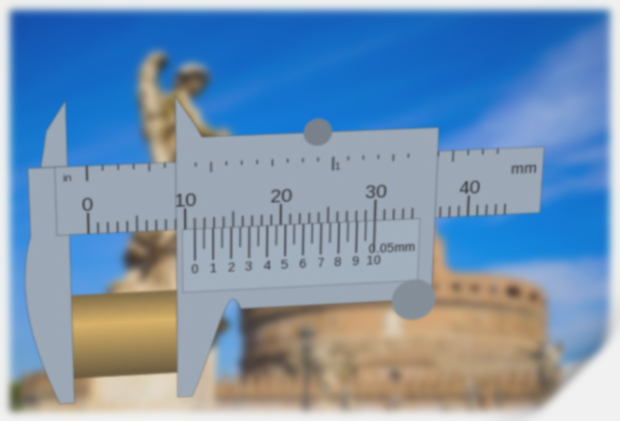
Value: 11.0 (mm)
